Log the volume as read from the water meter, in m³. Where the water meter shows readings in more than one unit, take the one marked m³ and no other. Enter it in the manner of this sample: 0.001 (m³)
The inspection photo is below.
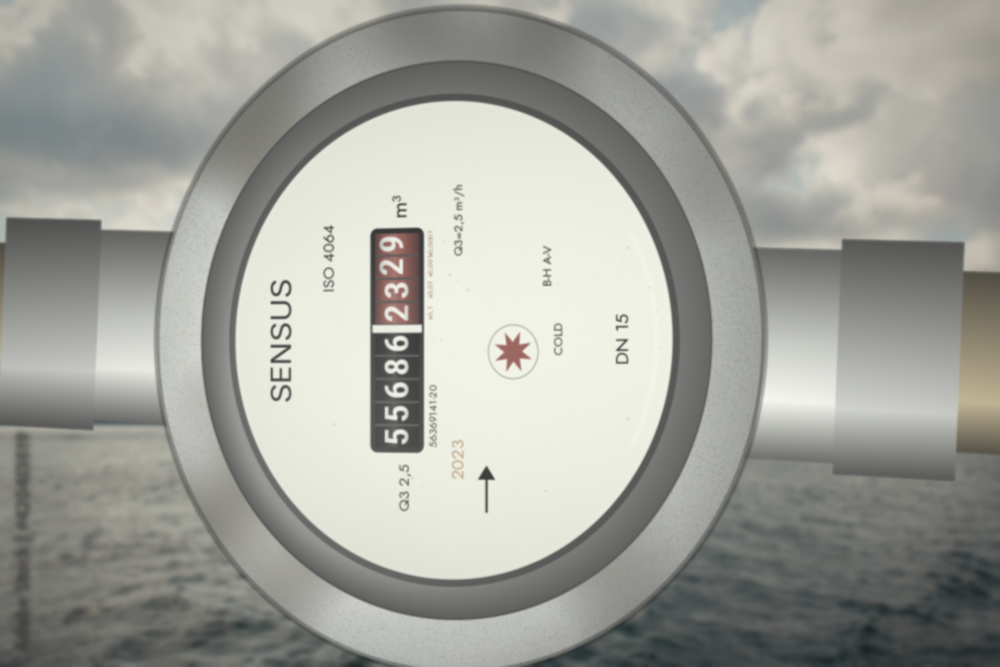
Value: 55686.2329 (m³)
